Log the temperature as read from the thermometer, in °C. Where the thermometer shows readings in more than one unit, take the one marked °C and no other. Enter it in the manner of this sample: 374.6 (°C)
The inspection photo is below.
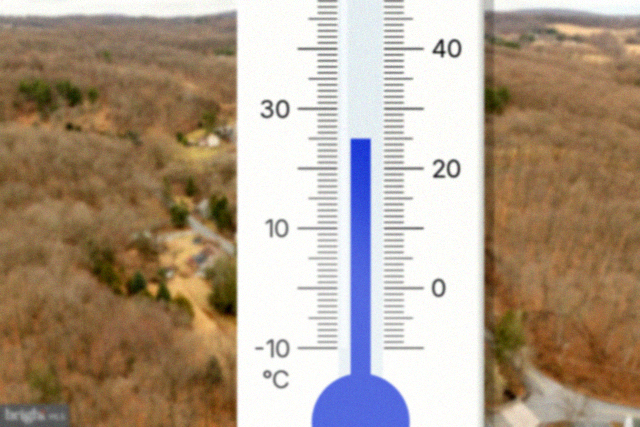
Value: 25 (°C)
